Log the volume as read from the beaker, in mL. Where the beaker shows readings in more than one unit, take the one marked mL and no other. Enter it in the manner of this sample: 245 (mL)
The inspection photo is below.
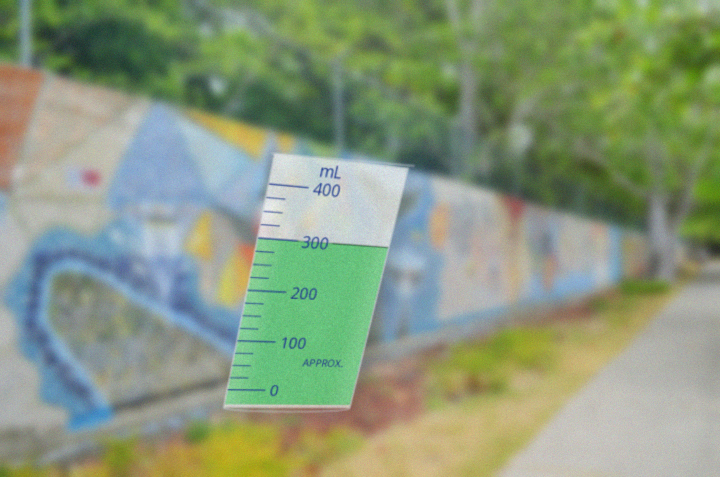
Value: 300 (mL)
